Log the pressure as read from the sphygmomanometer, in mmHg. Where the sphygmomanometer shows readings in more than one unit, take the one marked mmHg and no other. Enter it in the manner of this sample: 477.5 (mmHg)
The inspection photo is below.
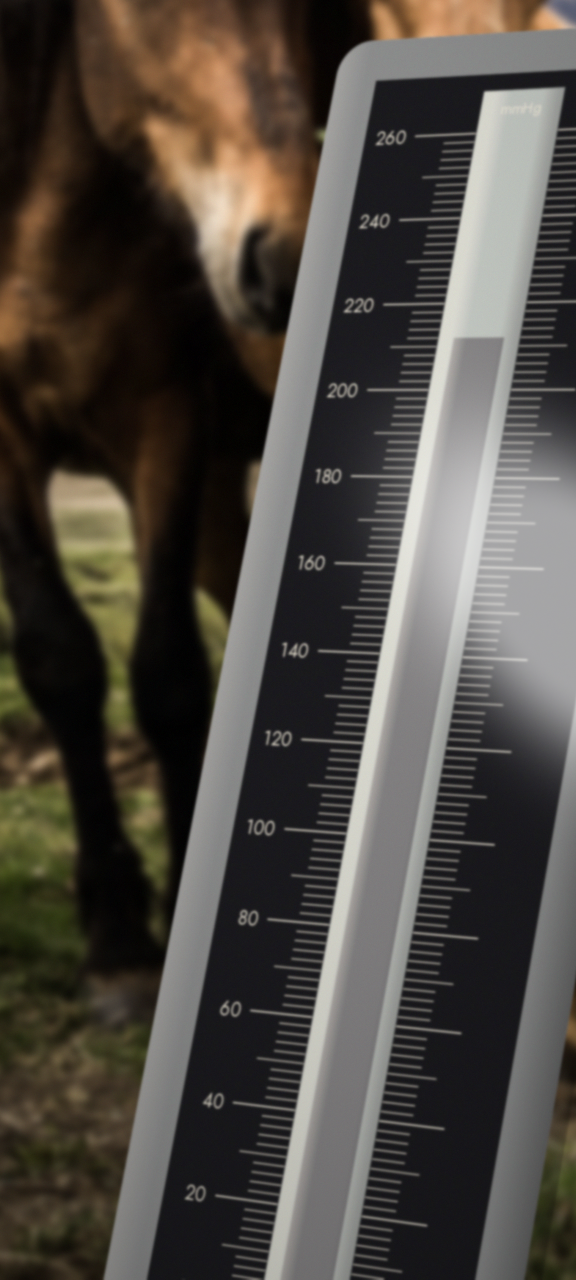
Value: 212 (mmHg)
